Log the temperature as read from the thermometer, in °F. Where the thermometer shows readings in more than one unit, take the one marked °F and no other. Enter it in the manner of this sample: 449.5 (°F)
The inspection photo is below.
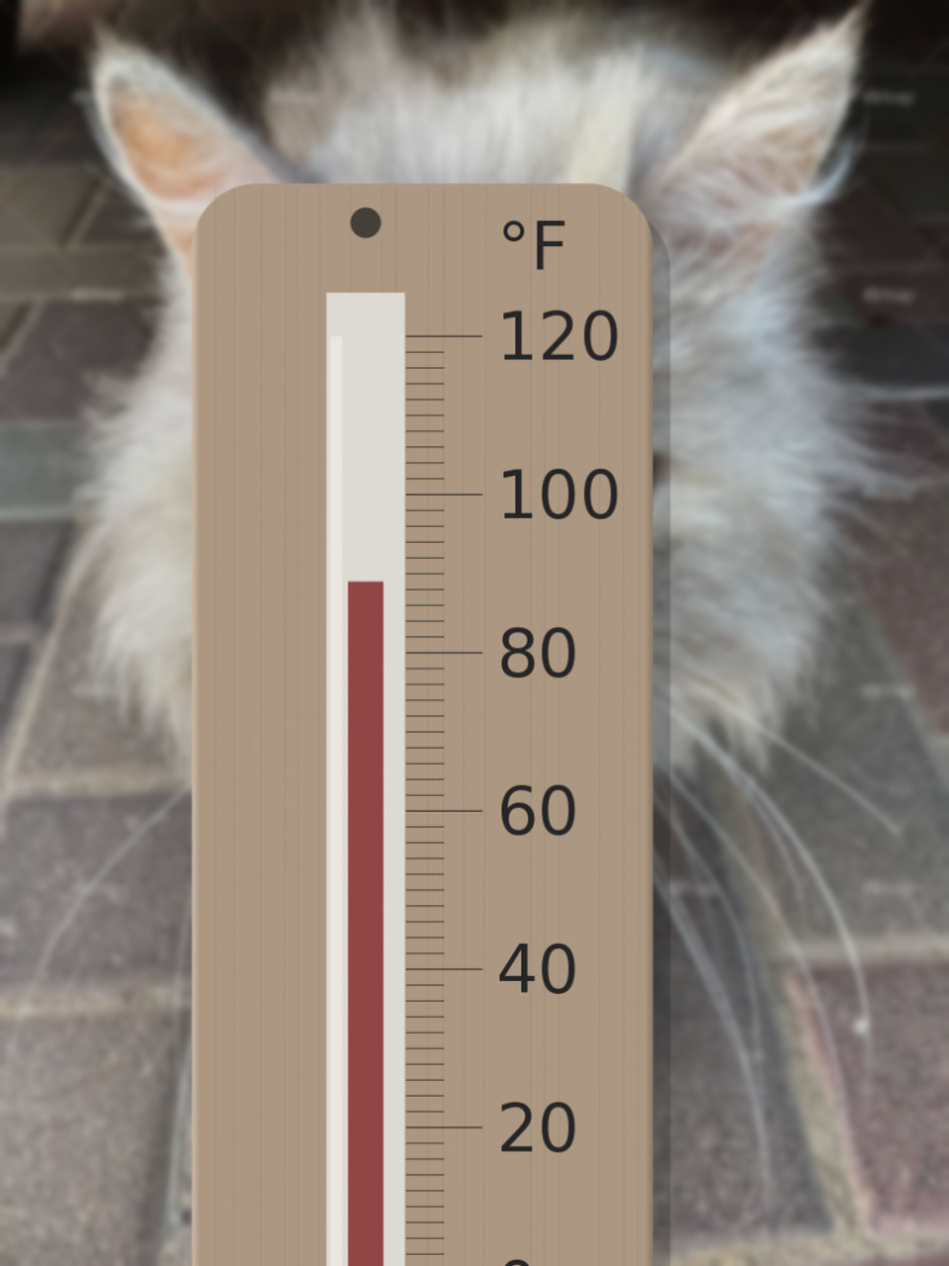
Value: 89 (°F)
